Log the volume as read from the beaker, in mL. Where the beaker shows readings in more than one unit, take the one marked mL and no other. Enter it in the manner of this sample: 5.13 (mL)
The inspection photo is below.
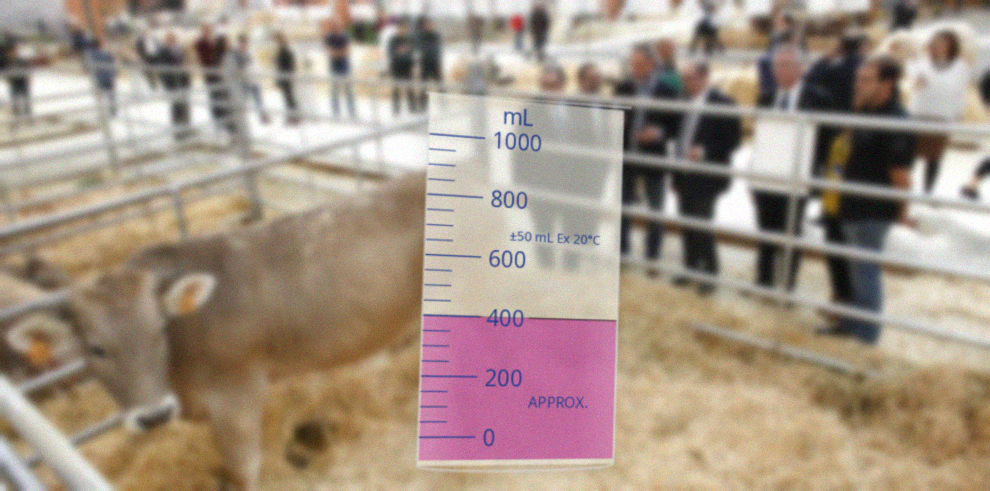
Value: 400 (mL)
